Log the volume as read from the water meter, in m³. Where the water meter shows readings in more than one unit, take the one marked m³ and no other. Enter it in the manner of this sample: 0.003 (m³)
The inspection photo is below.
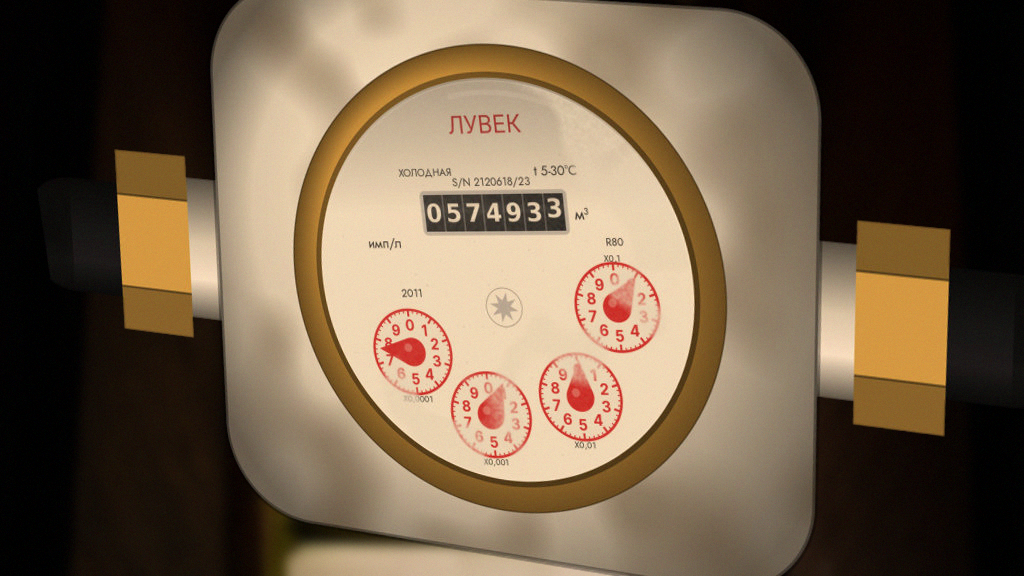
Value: 574933.1007 (m³)
